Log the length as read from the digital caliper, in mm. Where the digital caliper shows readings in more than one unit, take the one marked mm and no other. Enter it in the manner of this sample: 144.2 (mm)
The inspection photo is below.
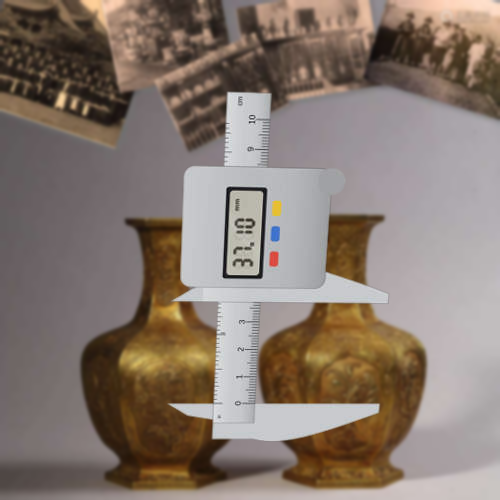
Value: 37.10 (mm)
